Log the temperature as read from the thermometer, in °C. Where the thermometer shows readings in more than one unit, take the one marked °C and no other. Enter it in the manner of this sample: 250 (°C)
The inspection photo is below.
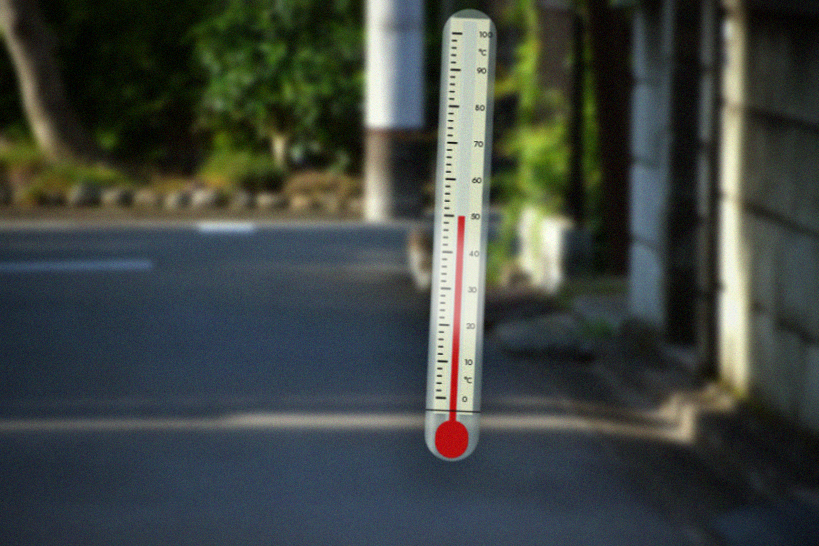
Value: 50 (°C)
